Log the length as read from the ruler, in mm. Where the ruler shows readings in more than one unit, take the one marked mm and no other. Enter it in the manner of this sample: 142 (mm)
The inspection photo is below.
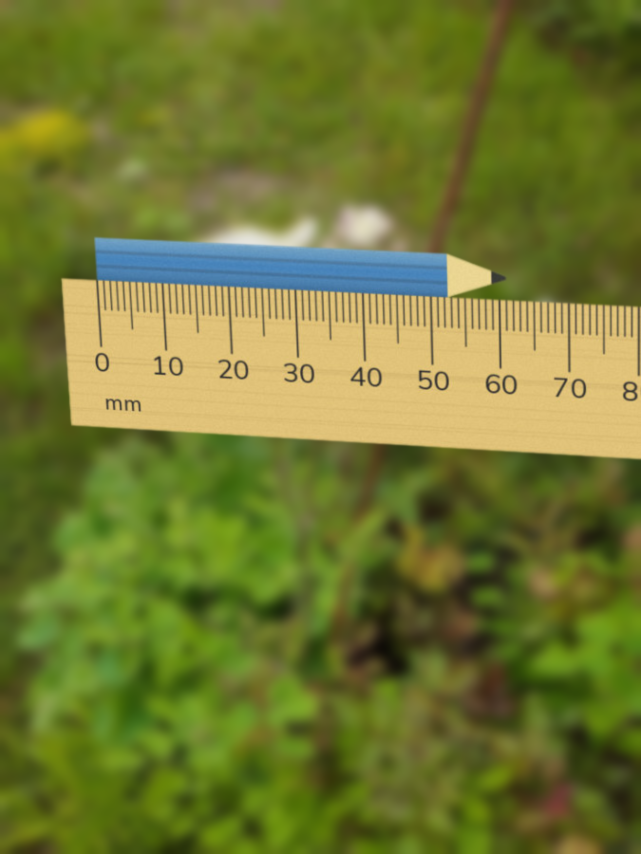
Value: 61 (mm)
